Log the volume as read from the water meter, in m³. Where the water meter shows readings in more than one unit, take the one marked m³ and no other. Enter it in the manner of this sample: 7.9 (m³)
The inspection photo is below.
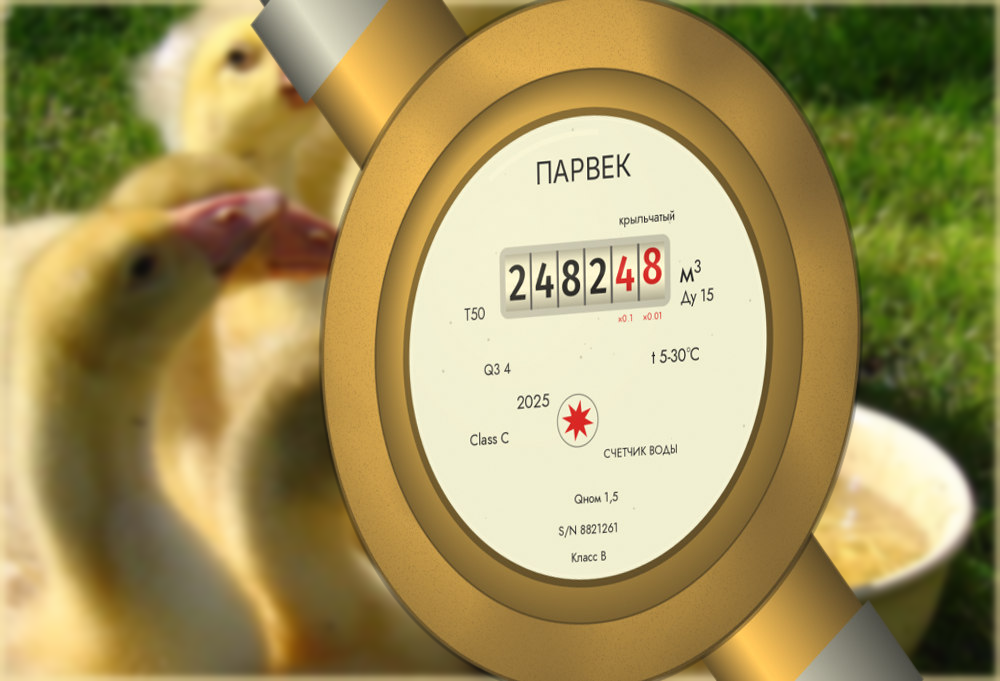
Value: 2482.48 (m³)
